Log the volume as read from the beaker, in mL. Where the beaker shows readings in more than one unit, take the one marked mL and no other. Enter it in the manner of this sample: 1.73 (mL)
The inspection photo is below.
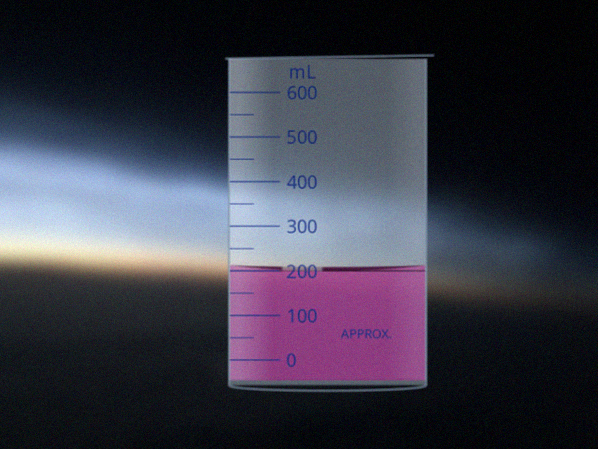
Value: 200 (mL)
